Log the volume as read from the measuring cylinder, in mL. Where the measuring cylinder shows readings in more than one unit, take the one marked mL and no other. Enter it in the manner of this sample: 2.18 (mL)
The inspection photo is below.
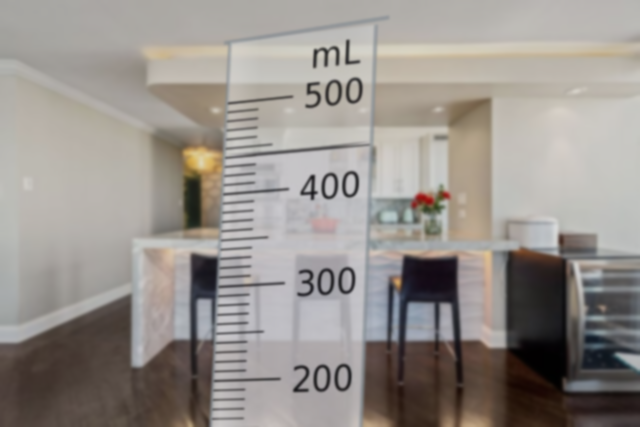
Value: 440 (mL)
